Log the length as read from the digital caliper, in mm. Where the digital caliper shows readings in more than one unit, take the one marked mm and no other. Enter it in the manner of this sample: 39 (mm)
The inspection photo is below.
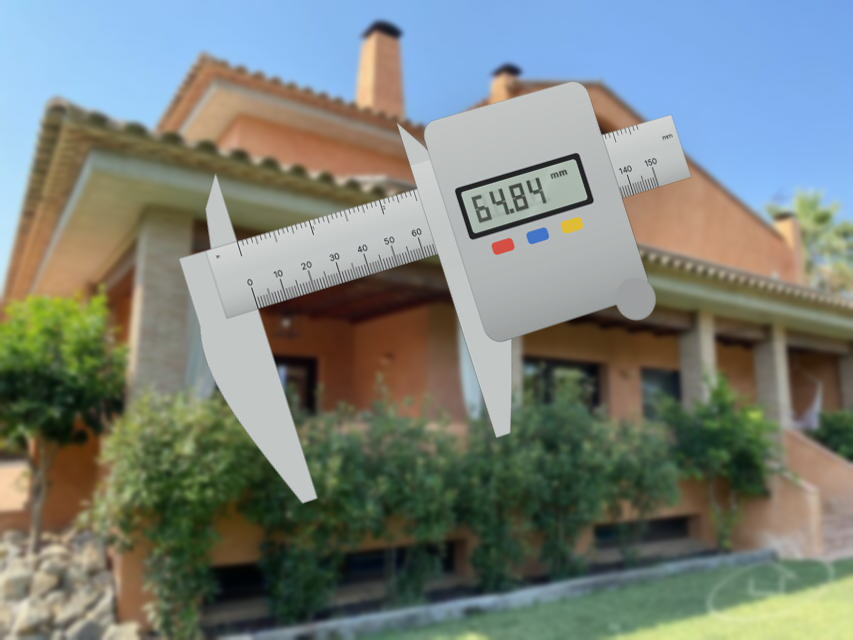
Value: 64.84 (mm)
